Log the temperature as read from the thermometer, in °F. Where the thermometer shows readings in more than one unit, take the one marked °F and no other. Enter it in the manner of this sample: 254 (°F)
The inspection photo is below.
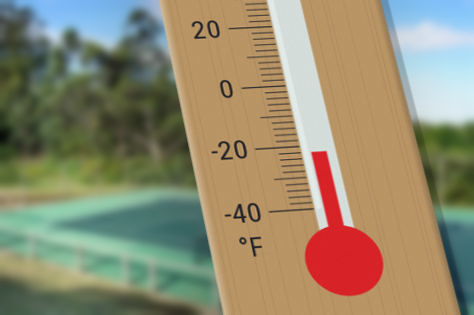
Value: -22 (°F)
